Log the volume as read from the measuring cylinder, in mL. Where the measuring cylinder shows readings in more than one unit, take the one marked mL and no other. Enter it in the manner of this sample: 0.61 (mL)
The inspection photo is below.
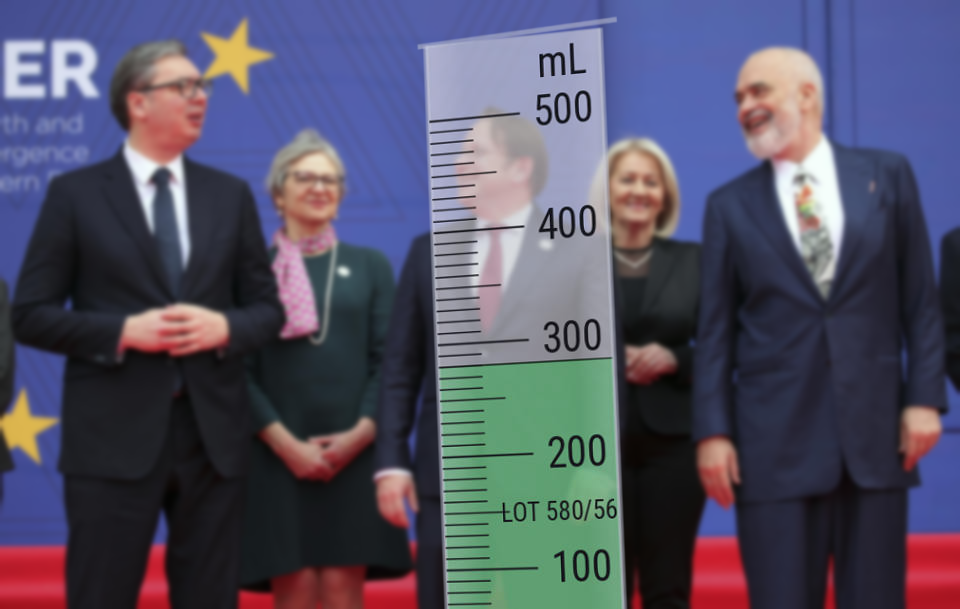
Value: 280 (mL)
